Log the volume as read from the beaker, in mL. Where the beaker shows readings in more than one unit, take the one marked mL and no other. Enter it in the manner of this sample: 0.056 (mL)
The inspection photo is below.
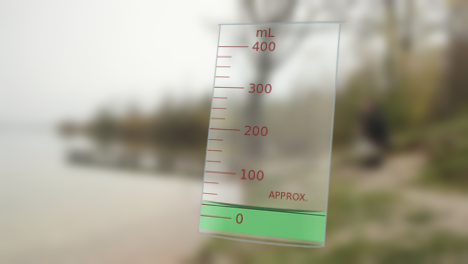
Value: 25 (mL)
